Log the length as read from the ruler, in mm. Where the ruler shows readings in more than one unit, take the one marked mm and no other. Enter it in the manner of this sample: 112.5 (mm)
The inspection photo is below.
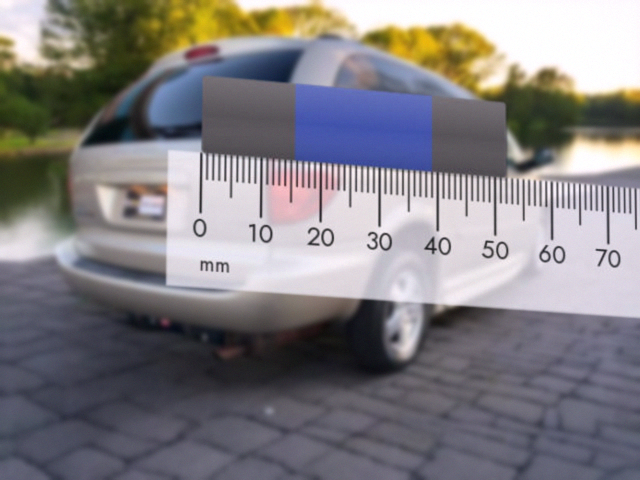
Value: 52 (mm)
